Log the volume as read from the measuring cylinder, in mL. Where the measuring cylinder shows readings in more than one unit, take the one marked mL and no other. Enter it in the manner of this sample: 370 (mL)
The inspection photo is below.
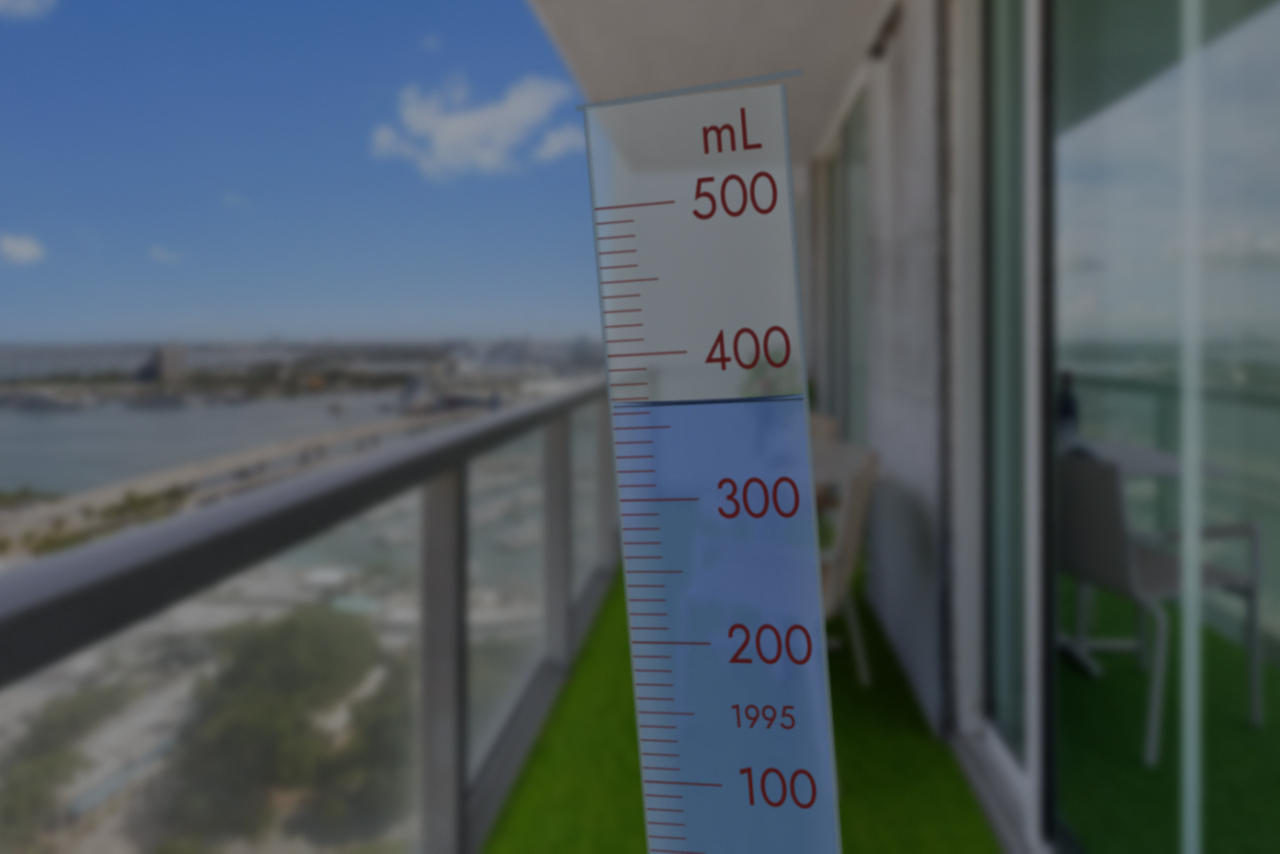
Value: 365 (mL)
